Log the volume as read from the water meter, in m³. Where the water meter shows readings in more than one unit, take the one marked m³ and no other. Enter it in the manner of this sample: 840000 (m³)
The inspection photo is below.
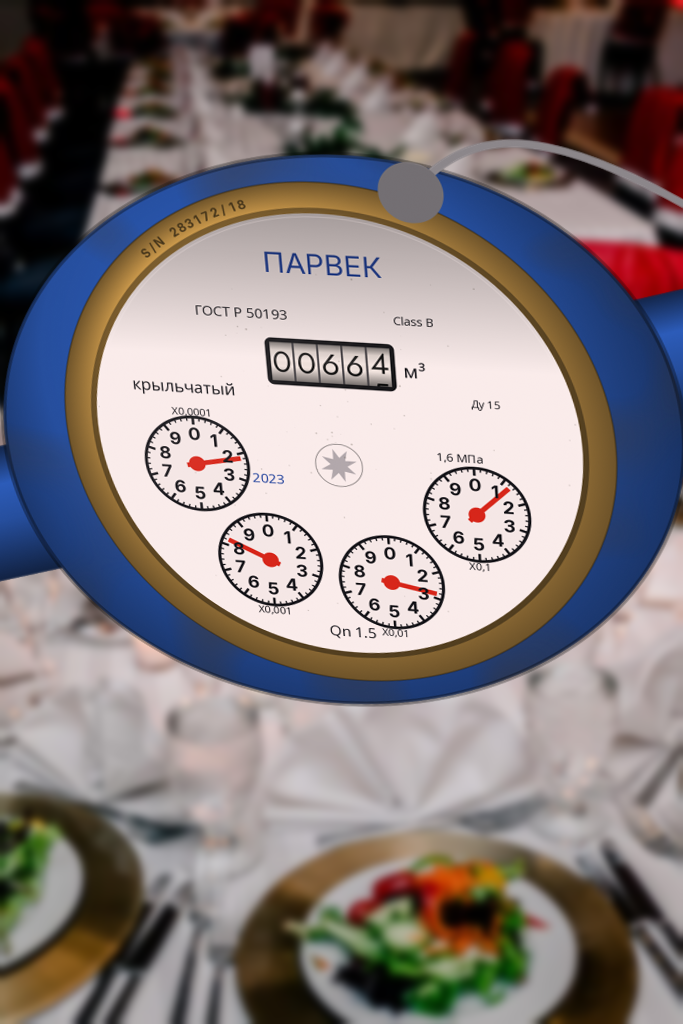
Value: 664.1282 (m³)
